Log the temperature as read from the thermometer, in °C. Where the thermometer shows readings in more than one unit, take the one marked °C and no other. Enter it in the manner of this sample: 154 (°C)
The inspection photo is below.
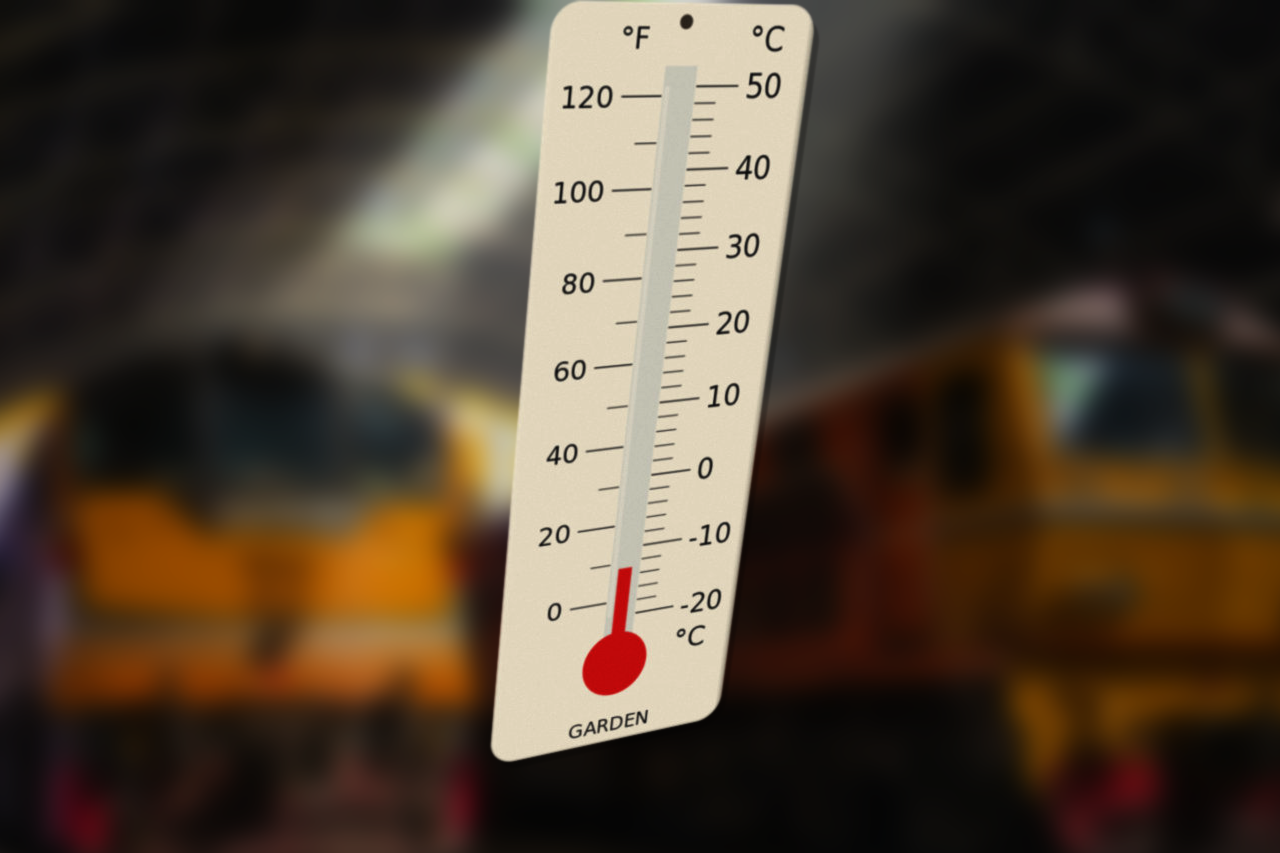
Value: -13 (°C)
